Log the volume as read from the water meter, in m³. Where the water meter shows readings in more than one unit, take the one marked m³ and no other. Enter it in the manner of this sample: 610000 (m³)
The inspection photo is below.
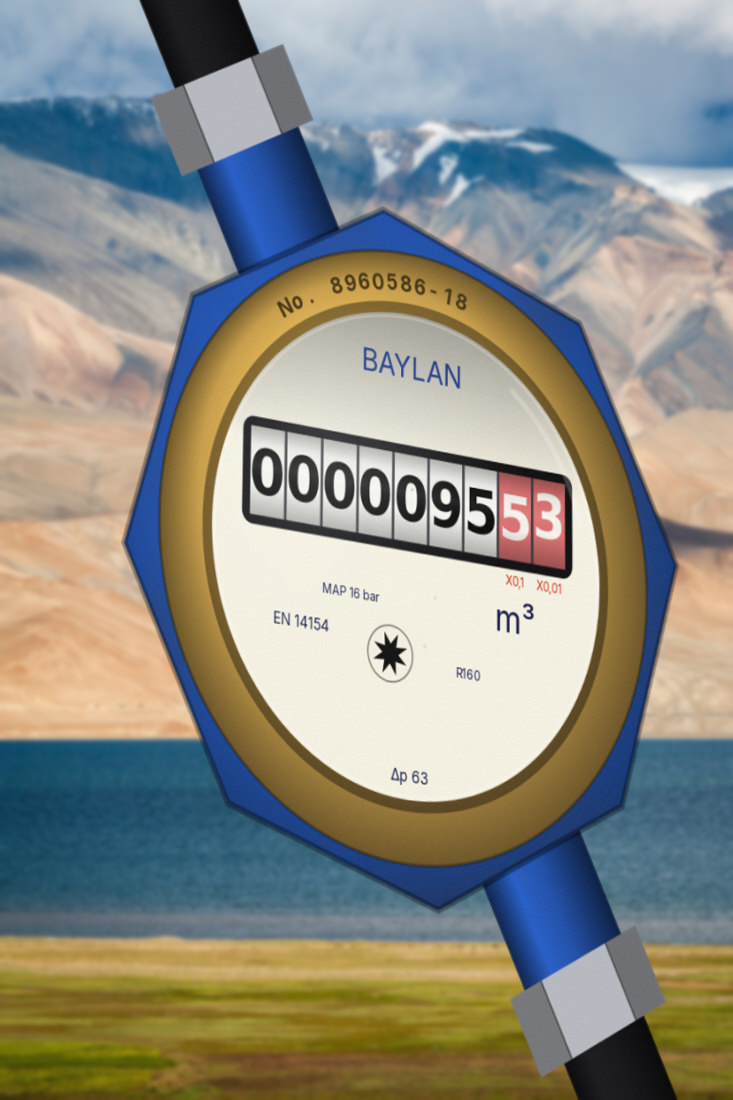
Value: 95.53 (m³)
